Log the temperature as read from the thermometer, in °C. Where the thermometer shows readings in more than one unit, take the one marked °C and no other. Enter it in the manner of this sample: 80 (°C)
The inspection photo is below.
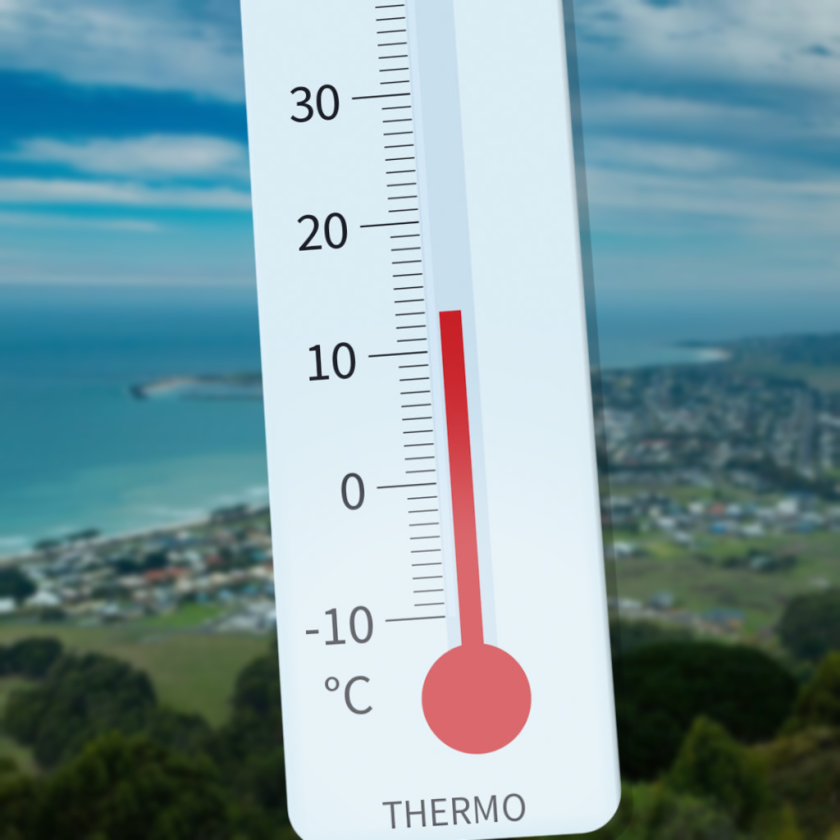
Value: 13 (°C)
